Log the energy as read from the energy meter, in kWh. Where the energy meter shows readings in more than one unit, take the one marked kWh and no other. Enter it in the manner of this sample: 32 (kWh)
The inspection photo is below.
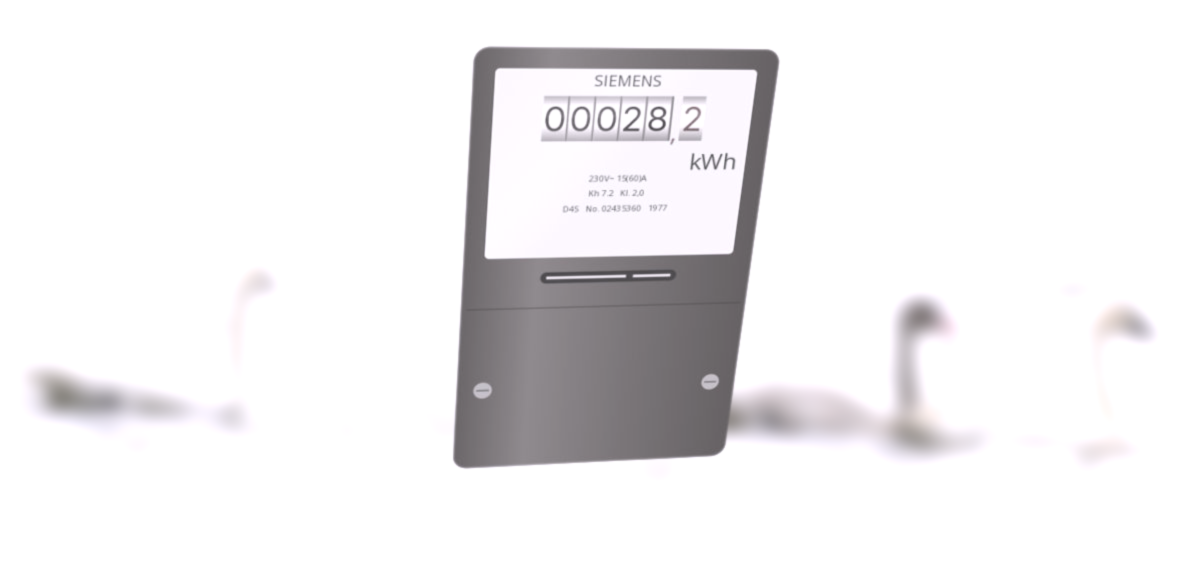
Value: 28.2 (kWh)
